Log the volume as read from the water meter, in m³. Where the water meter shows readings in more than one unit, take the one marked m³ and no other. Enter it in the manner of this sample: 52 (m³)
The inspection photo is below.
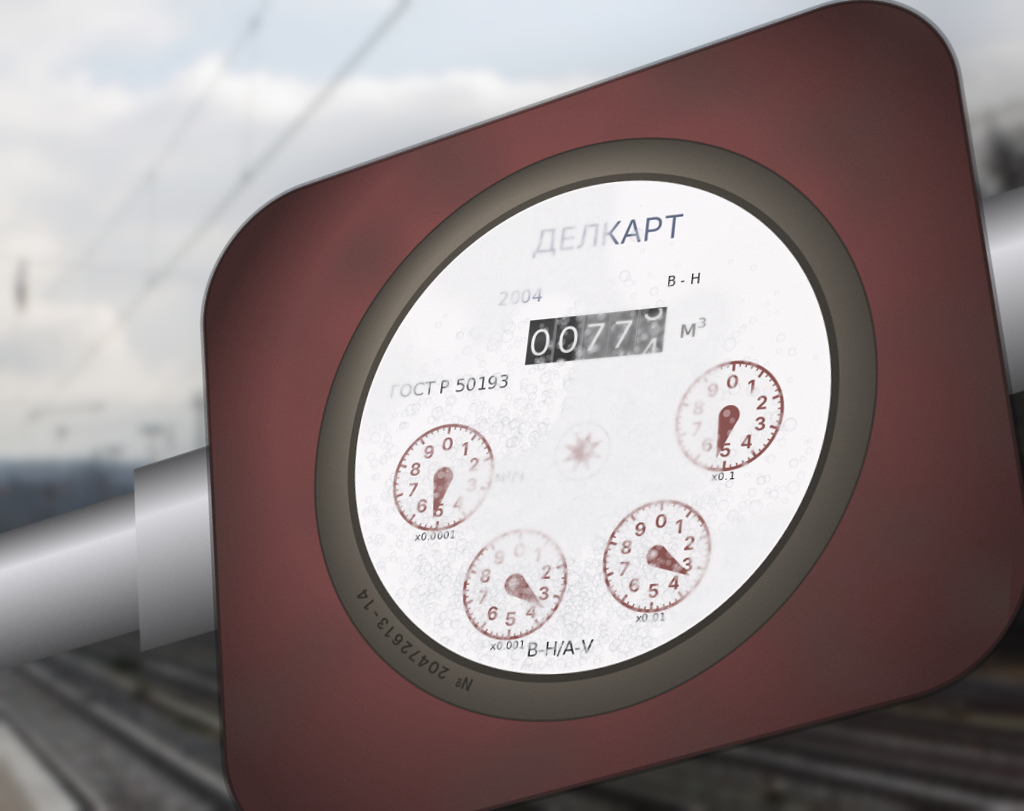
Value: 773.5335 (m³)
